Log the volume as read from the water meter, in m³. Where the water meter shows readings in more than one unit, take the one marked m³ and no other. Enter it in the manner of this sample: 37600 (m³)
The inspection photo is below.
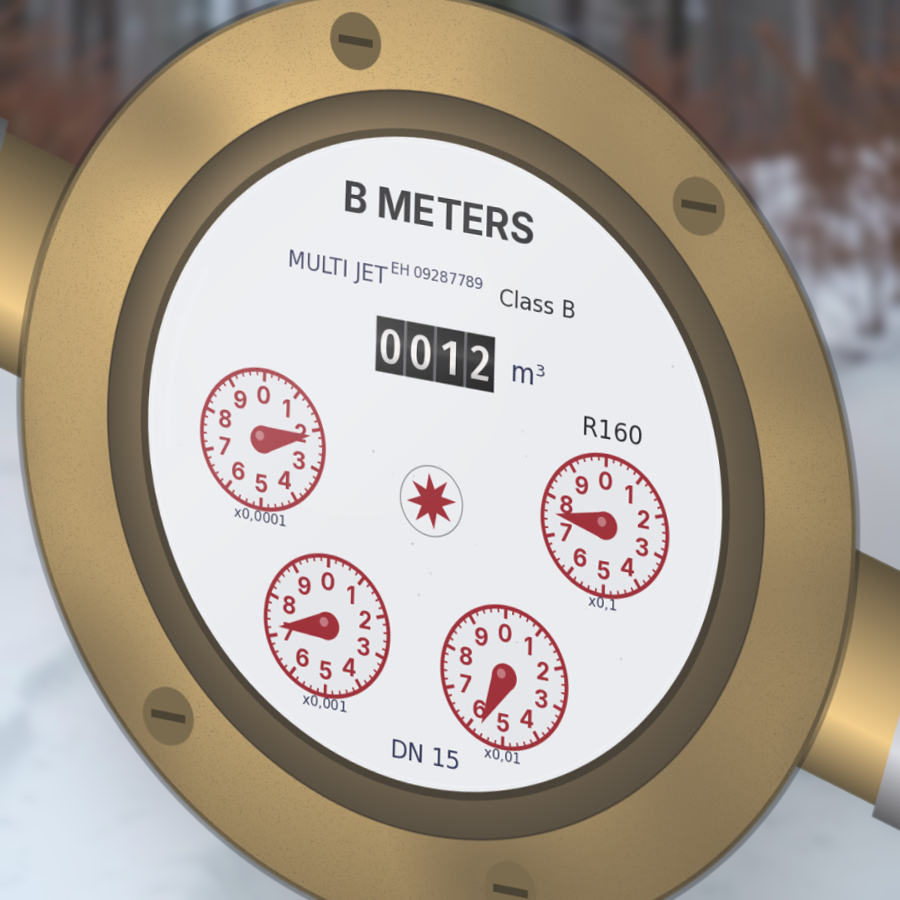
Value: 12.7572 (m³)
